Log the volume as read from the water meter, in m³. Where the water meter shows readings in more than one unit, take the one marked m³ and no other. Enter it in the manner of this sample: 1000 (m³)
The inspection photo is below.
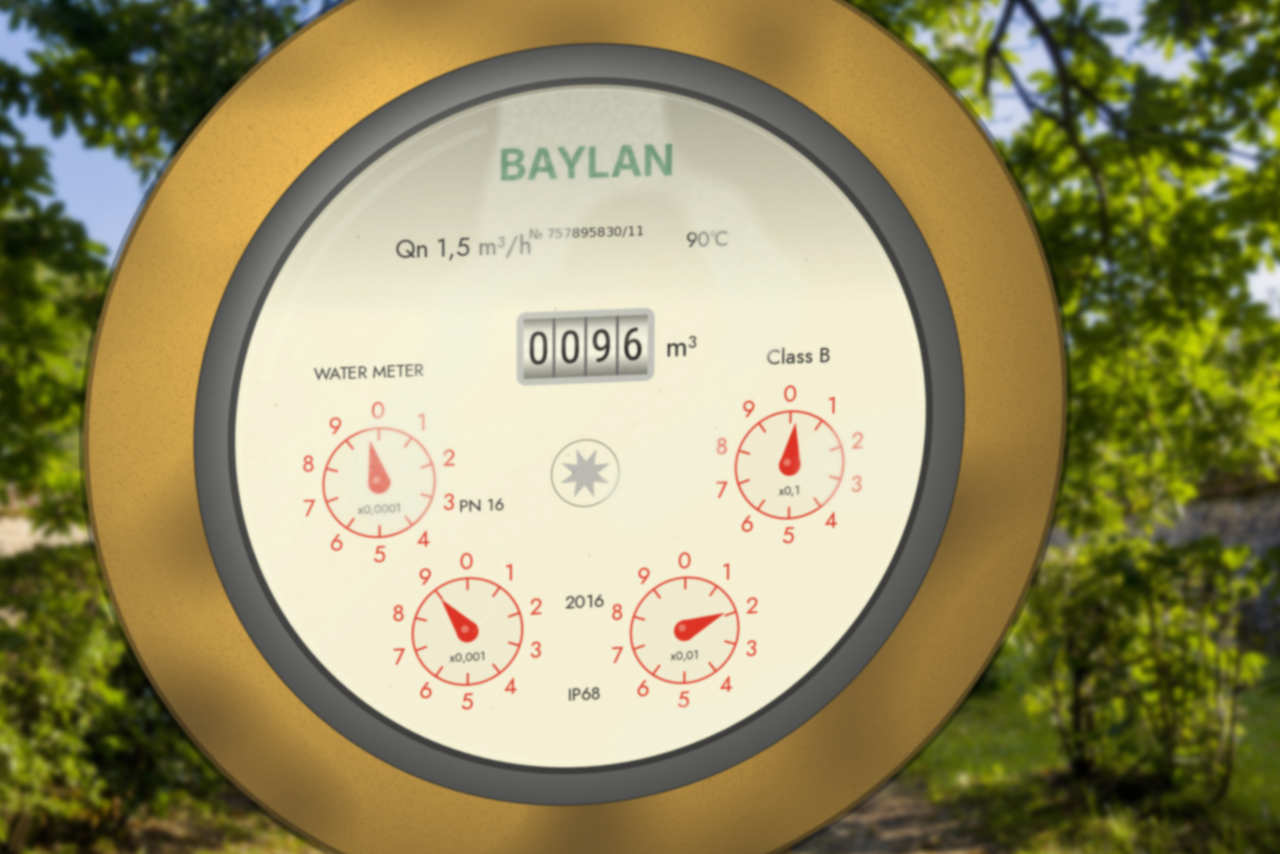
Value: 96.0189 (m³)
